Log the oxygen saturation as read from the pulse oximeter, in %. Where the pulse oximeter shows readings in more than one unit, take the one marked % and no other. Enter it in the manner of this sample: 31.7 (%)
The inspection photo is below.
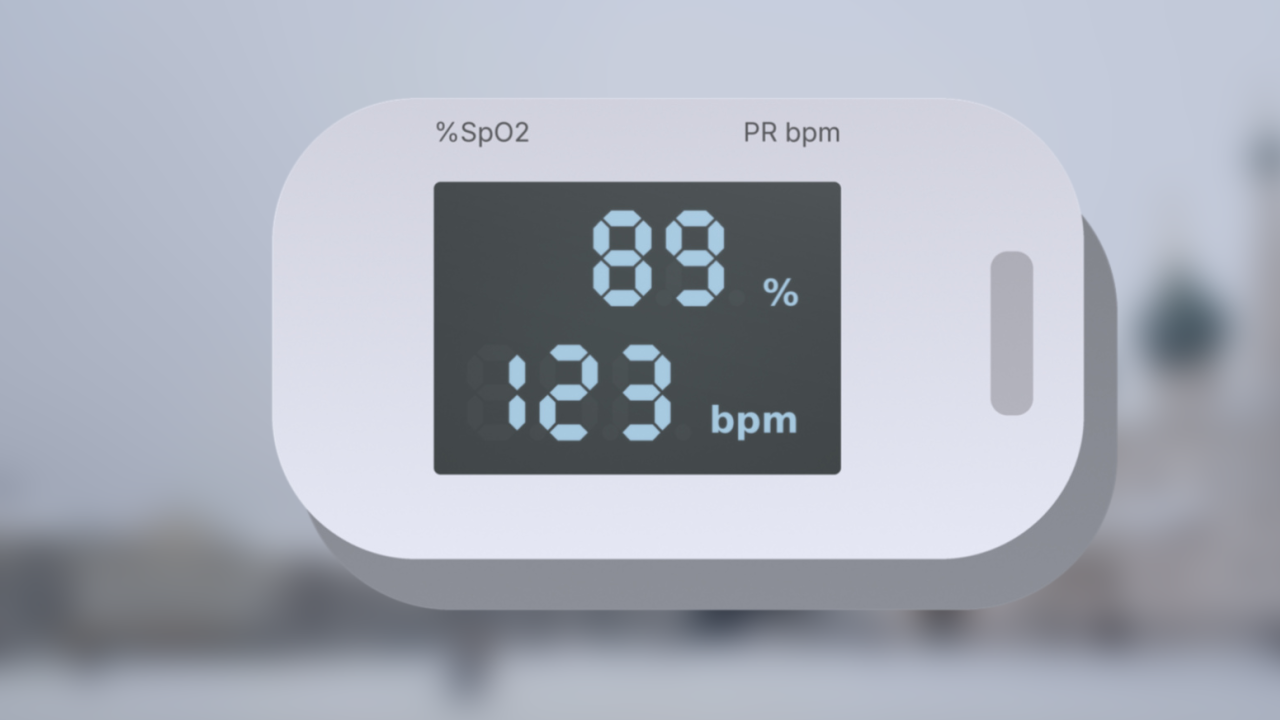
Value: 89 (%)
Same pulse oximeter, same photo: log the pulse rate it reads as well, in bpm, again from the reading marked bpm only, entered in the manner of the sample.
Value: 123 (bpm)
